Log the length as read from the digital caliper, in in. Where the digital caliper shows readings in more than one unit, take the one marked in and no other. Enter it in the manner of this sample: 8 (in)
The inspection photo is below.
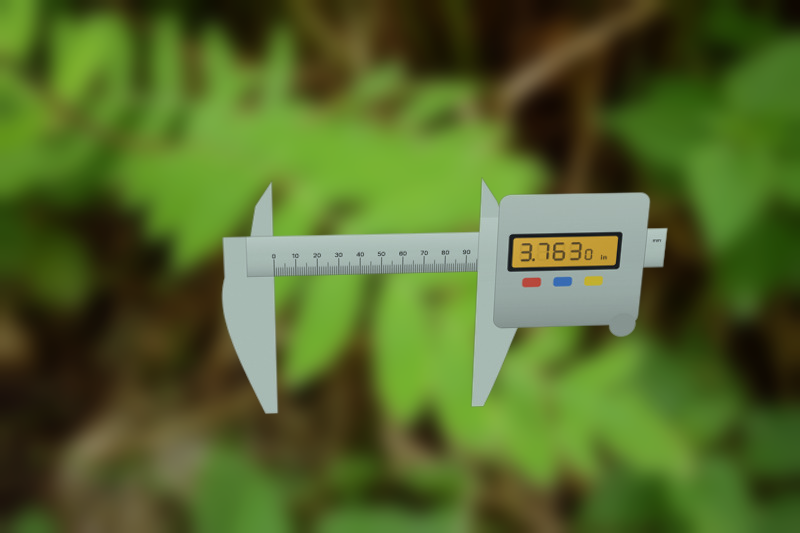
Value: 3.7630 (in)
